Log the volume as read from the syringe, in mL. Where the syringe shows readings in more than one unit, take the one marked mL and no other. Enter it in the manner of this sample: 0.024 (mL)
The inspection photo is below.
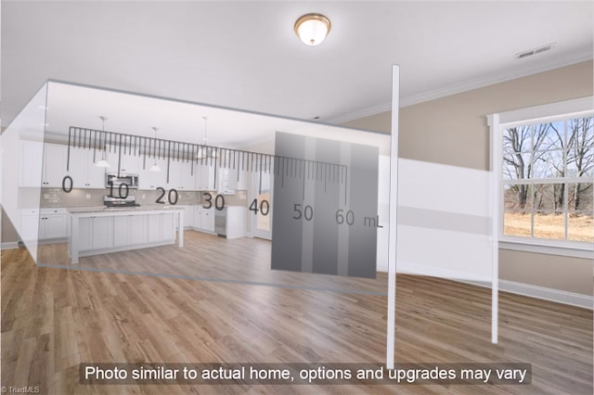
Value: 43 (mL)
